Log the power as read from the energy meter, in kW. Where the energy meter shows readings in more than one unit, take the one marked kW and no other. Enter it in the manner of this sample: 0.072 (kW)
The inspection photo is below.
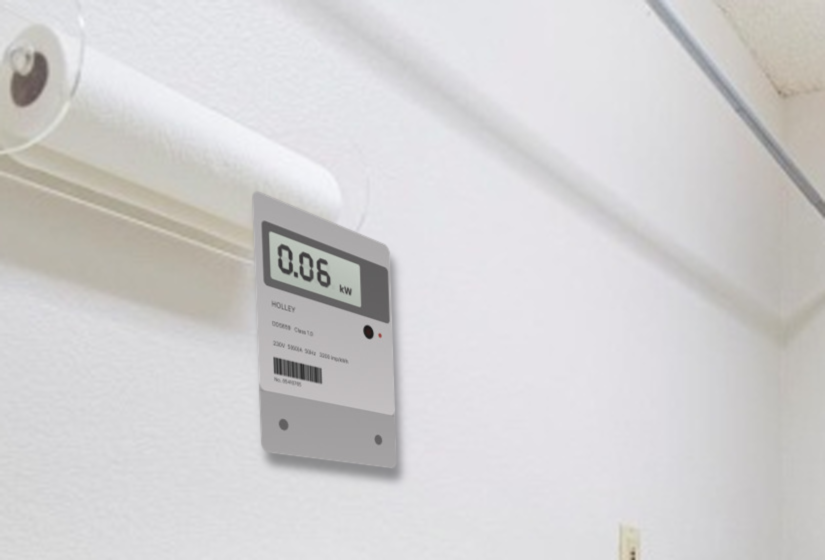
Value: 0.06 (kW)
